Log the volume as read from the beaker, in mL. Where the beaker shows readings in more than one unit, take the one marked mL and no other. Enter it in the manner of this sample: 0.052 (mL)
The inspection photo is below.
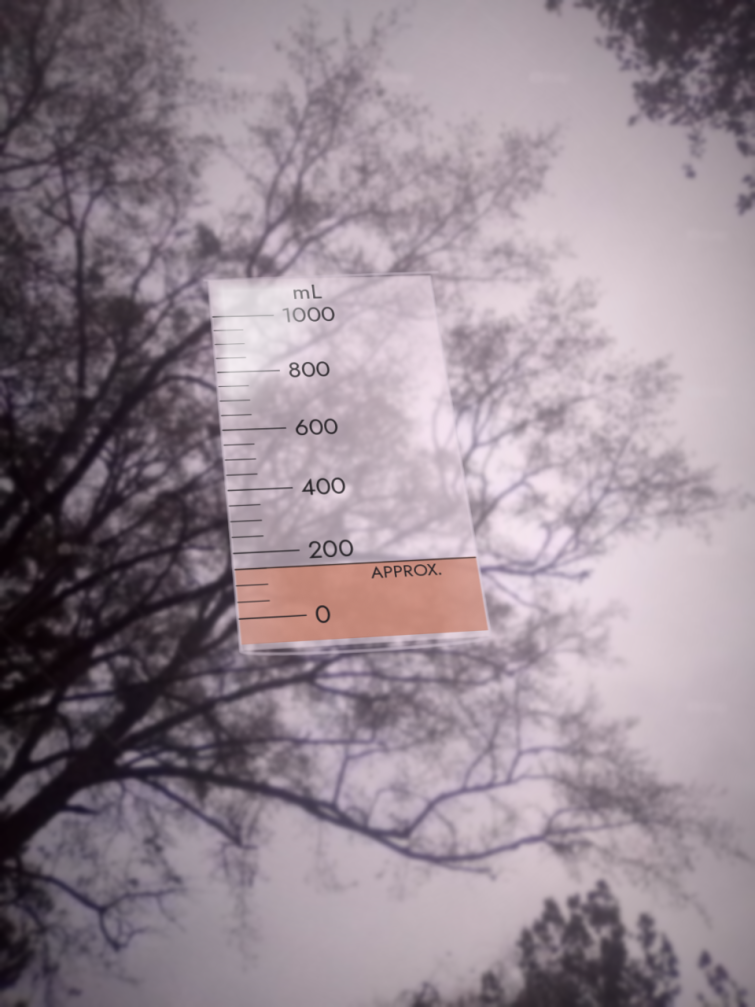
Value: 150 (mL)
